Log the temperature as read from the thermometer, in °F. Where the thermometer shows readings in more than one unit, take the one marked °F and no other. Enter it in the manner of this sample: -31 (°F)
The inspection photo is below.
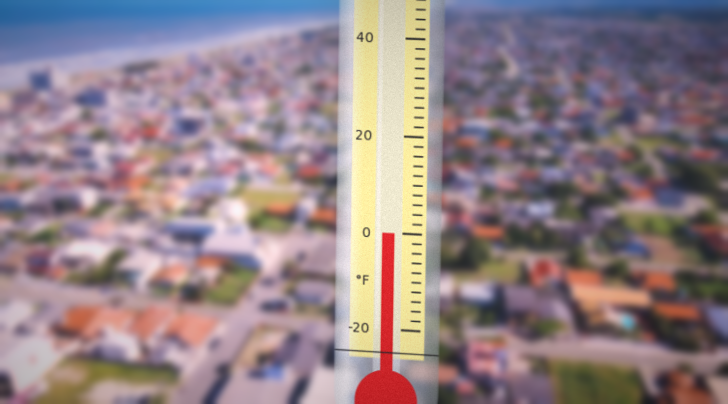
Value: 0 (°F)
